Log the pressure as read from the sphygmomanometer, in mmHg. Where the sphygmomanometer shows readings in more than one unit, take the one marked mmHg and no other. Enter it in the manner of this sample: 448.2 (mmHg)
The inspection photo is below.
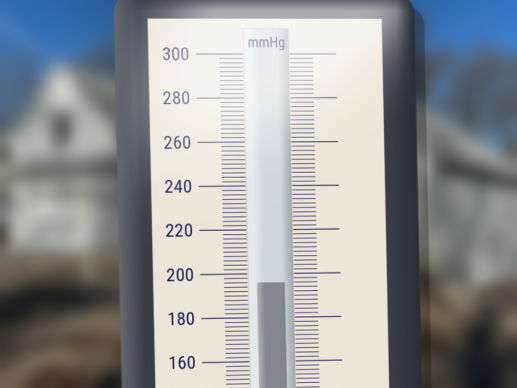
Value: 196 (mmHg)
